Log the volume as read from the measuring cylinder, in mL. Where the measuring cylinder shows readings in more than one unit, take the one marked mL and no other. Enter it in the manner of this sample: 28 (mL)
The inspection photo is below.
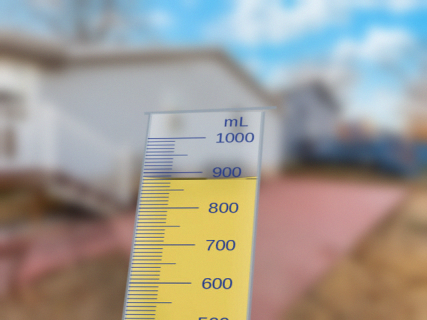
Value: 880 (mL)
